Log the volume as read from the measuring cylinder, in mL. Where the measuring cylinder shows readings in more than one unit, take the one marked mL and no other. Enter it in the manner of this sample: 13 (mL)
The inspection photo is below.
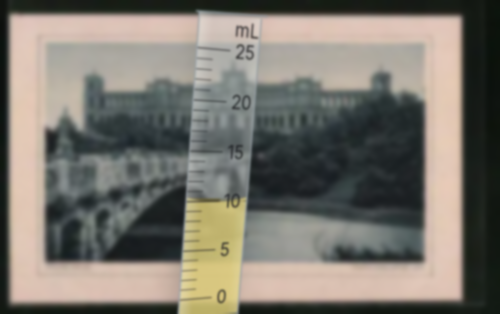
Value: 10 (mL)
